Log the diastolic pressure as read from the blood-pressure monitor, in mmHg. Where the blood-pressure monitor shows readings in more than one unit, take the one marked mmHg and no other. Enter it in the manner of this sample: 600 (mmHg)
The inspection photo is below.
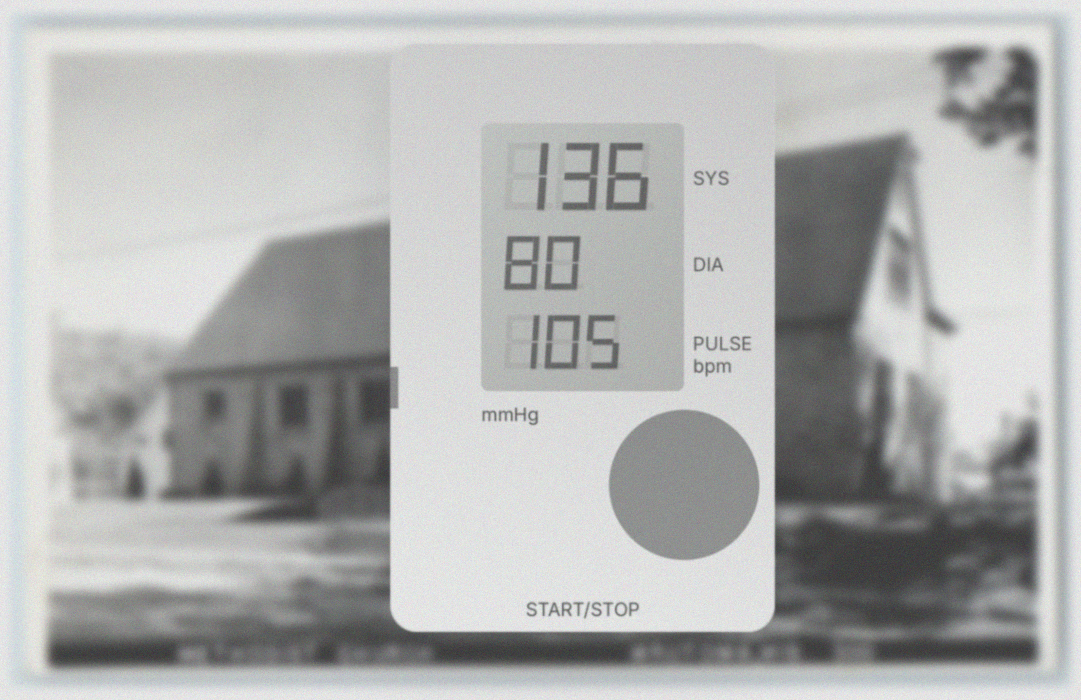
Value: 80 (mmHg)
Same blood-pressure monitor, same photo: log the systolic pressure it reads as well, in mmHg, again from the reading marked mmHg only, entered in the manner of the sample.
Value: 136 (mmHg)
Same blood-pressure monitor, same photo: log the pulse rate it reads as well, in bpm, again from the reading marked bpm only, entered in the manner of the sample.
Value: 105 (bpm)
